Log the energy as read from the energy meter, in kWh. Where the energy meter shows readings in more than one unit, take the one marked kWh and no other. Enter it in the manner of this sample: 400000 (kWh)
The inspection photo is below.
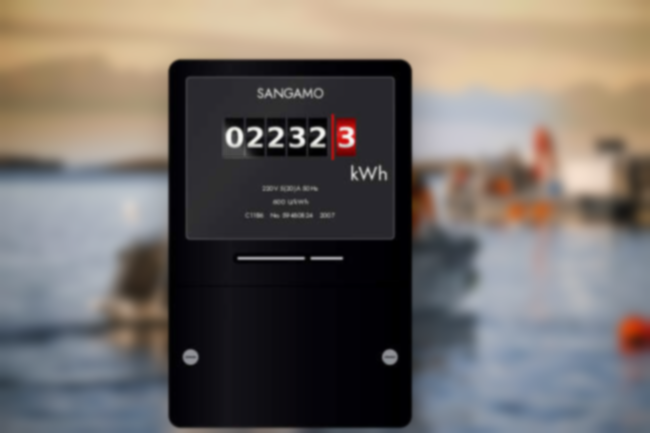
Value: 2232.3 (kWh)
